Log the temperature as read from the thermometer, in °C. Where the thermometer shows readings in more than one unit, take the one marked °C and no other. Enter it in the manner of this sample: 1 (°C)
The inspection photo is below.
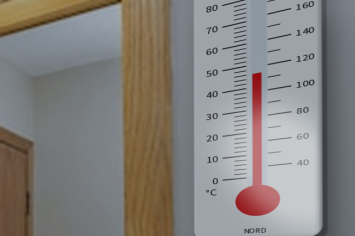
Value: 46 (°C)
